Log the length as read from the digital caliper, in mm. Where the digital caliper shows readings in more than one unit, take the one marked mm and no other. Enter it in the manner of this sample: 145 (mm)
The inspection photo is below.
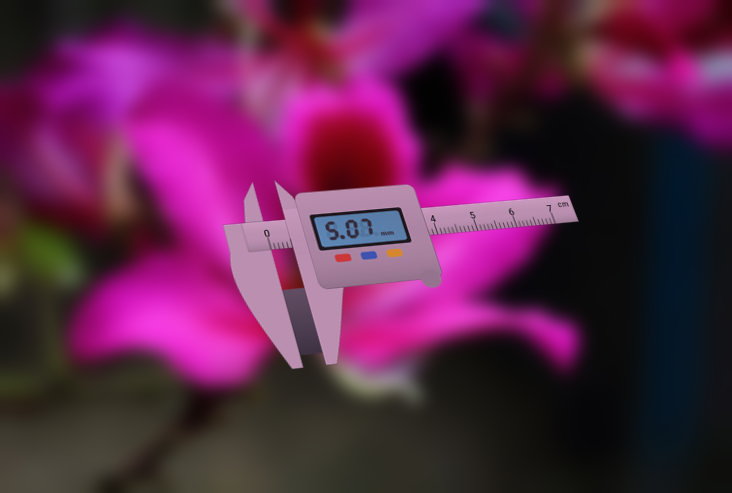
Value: 5.07 (mm)
